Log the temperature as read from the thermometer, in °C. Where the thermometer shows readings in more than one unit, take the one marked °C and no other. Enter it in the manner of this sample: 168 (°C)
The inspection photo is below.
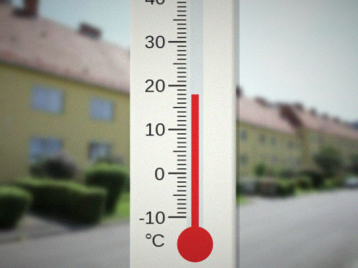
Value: 18 (°C)
